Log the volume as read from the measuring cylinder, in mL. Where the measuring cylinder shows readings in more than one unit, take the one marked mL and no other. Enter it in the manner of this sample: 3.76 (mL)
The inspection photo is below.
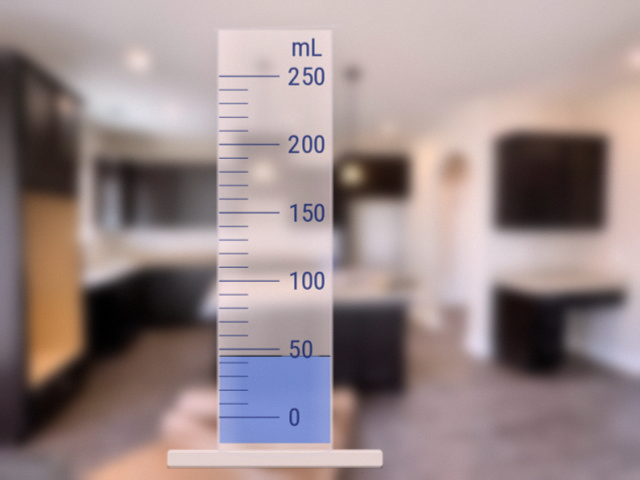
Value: 45 (mL)
